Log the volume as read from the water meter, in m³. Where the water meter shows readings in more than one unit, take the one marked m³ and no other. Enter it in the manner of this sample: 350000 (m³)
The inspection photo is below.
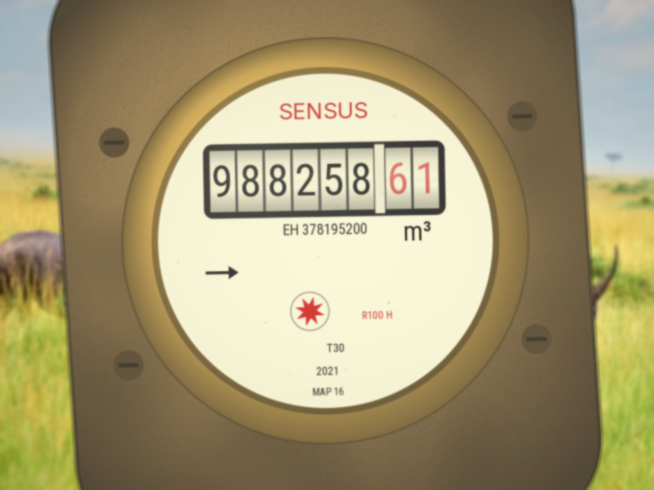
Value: 988258.61 (m³)
